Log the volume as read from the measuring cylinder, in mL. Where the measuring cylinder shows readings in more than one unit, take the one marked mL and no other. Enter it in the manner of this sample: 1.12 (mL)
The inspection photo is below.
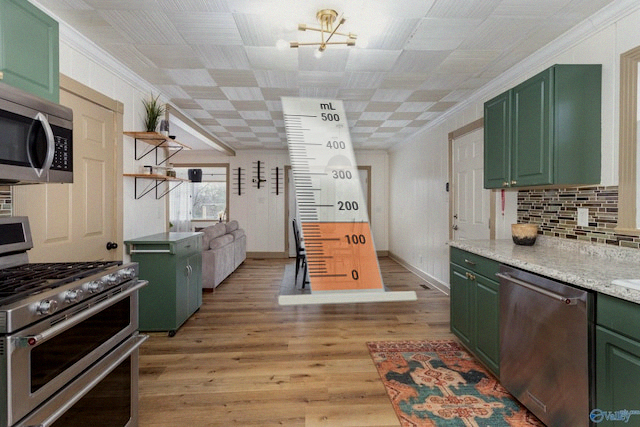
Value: 150 (mL)
